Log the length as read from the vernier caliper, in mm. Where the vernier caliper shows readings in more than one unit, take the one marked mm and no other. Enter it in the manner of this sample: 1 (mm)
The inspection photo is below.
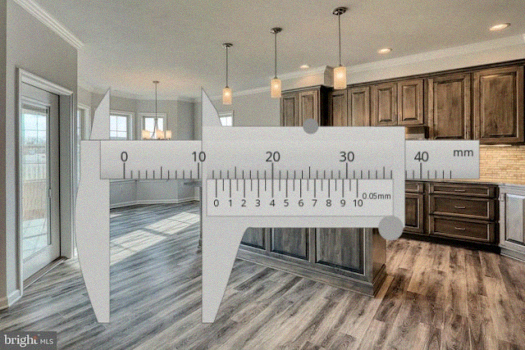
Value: 12.4 (mm)
